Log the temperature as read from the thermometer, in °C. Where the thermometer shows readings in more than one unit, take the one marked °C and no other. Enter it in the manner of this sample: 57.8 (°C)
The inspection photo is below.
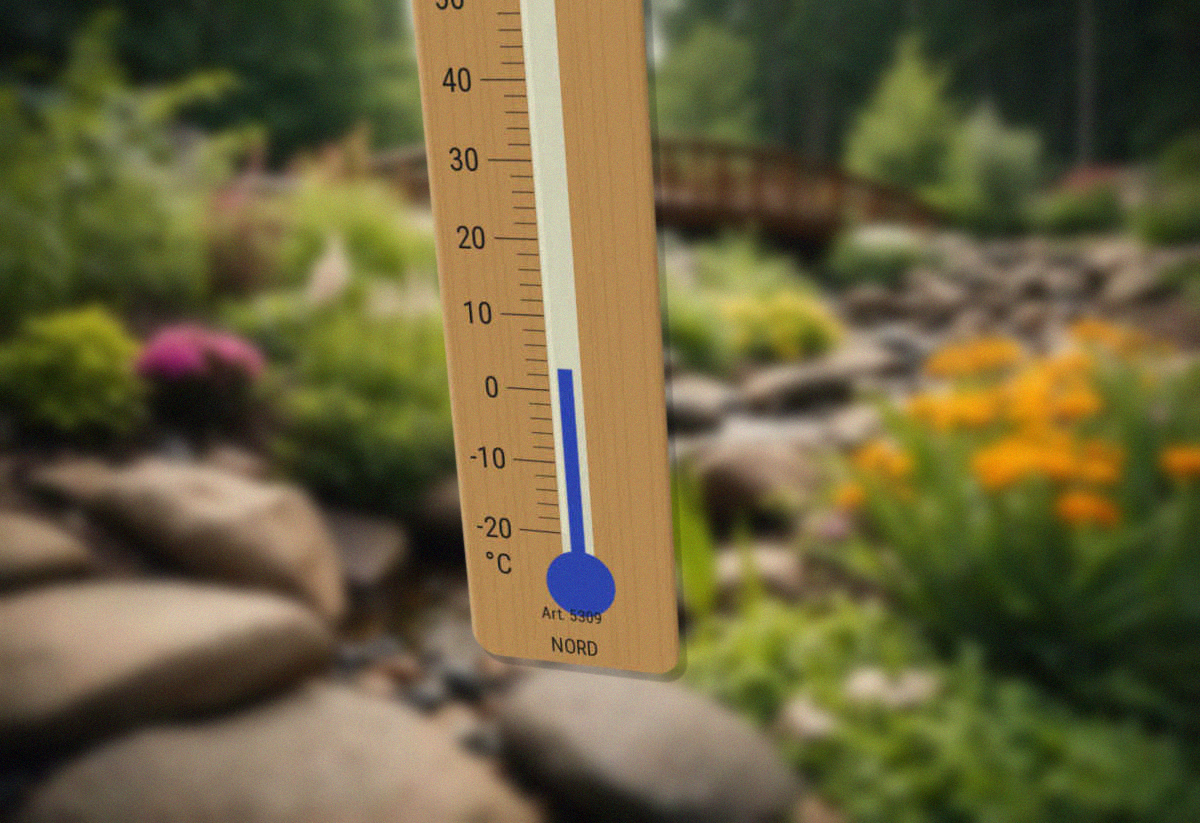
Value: 3 (°C)
